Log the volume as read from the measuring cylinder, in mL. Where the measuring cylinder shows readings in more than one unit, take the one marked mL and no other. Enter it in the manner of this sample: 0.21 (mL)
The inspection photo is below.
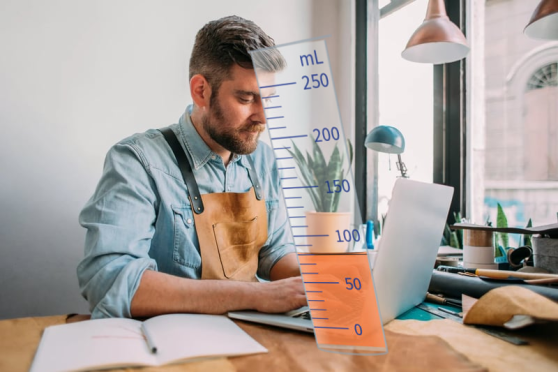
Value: 80 (mL)
